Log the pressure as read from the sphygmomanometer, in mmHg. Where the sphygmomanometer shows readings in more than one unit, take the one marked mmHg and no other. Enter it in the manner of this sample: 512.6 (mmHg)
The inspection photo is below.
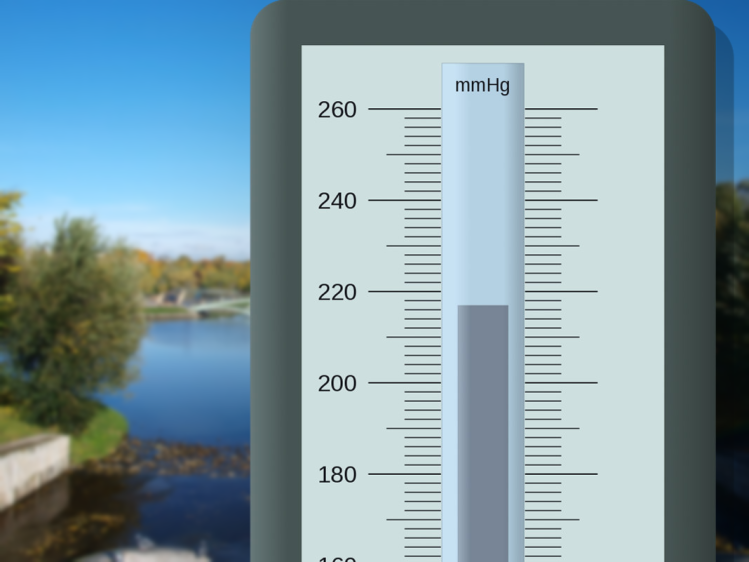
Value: 217 (mmHg)
